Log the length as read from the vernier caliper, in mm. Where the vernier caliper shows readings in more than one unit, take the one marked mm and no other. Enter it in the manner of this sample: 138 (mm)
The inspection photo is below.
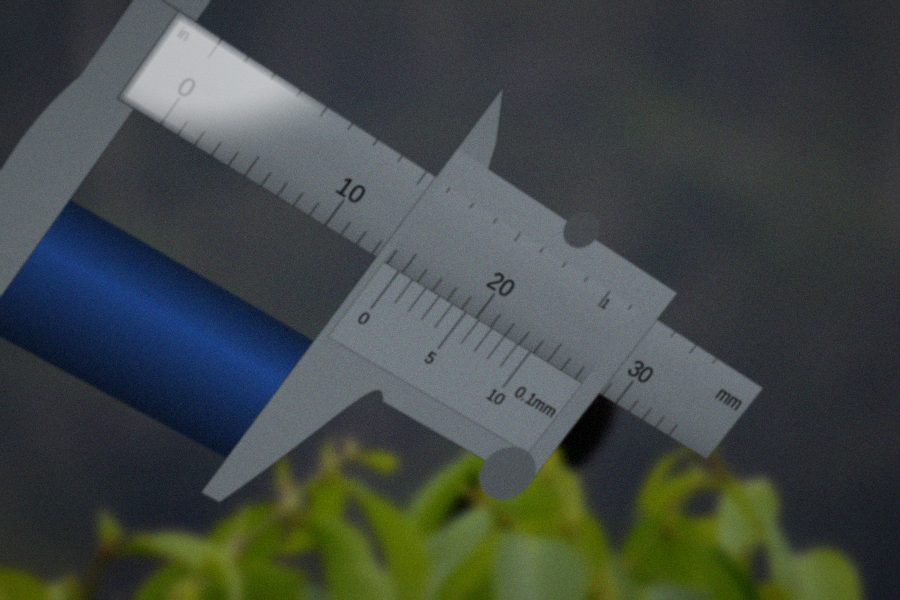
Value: 14.8 (mm)
